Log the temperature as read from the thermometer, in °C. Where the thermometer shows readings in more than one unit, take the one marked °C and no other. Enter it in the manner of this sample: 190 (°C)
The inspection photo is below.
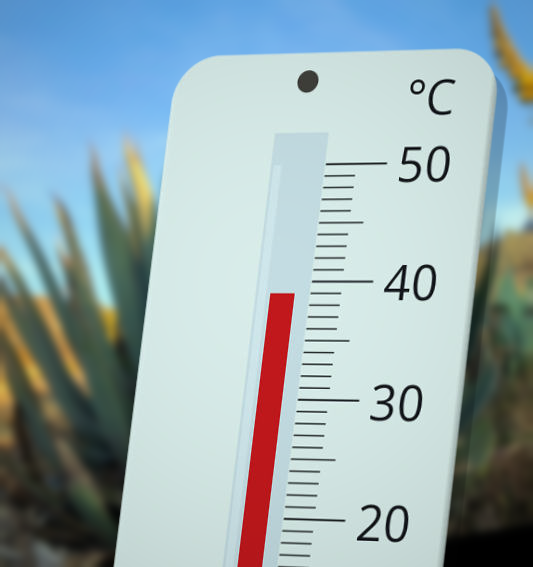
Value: 39 (°C)
